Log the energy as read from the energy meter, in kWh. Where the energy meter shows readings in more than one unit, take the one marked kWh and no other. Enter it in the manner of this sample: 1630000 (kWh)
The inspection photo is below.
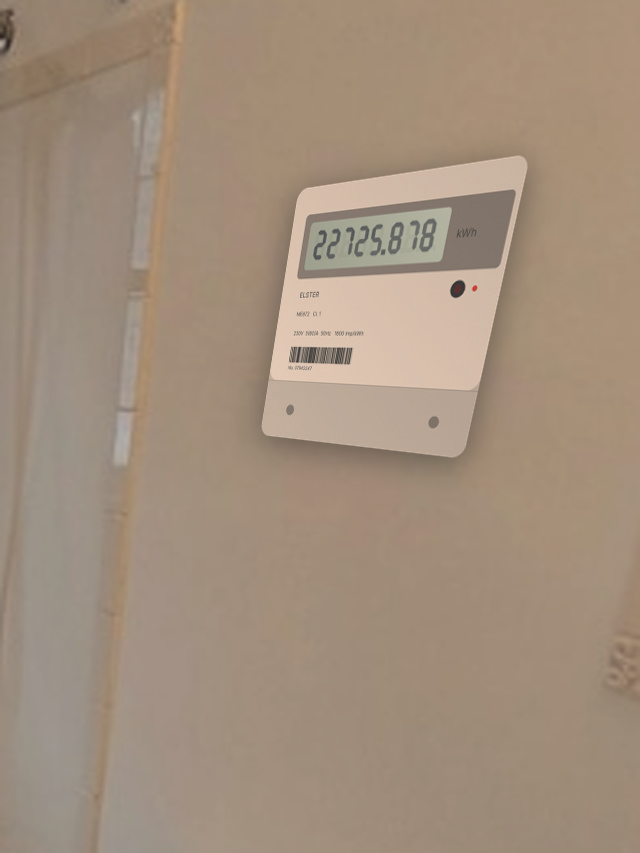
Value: 22725.878 (kWh)
